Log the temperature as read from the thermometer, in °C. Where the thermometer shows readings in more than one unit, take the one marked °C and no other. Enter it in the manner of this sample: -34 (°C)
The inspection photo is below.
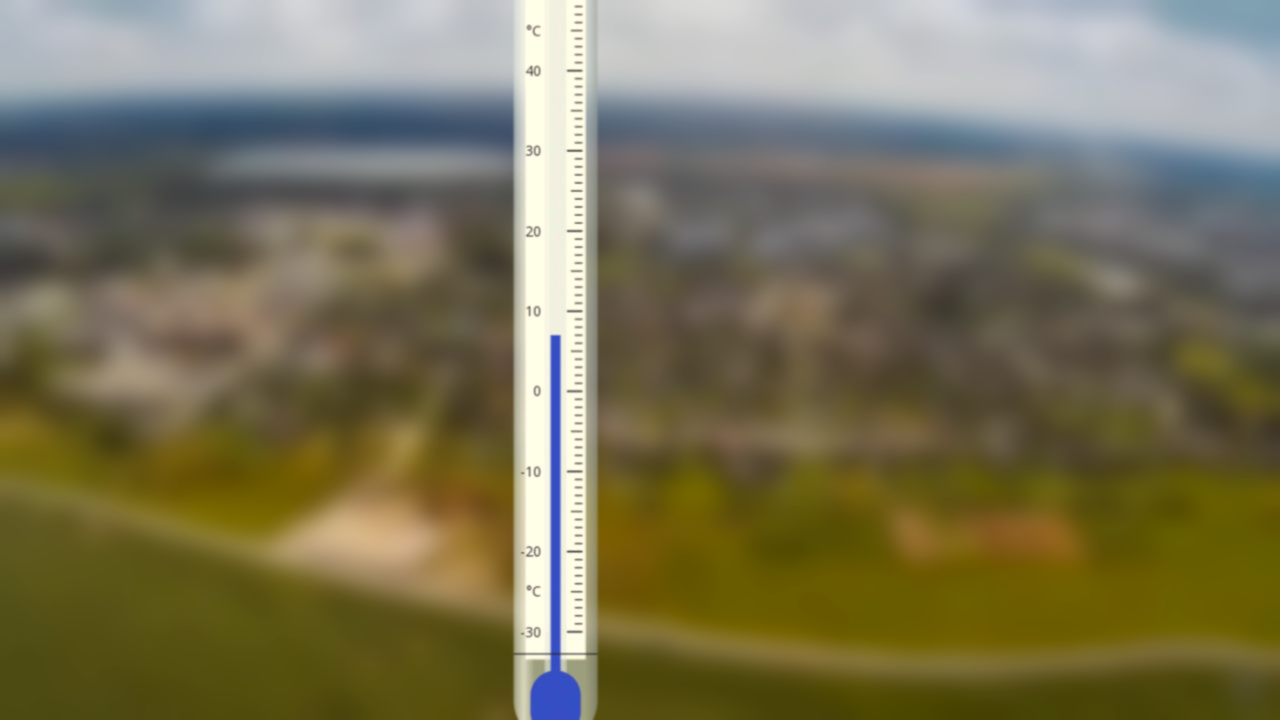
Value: 7 (°C)
